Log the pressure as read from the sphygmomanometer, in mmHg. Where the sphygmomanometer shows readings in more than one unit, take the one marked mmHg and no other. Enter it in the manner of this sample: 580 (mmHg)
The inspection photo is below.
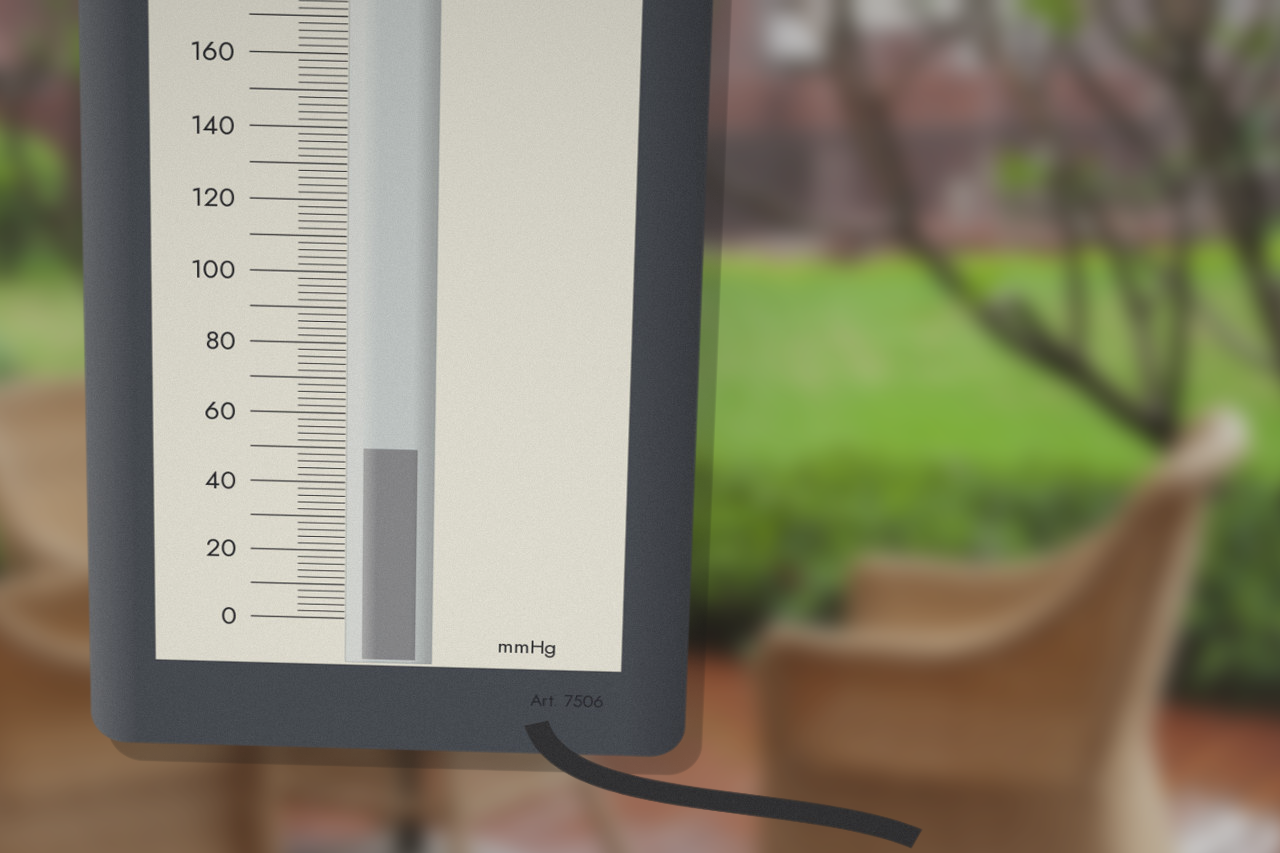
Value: 50 (mmHg)
